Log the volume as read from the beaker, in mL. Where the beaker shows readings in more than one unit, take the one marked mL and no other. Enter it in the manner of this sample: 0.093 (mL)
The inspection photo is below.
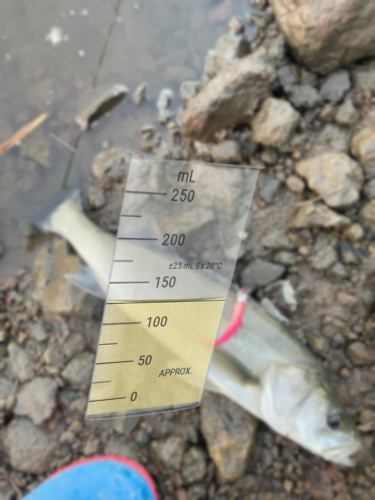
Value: 125 (mL)
